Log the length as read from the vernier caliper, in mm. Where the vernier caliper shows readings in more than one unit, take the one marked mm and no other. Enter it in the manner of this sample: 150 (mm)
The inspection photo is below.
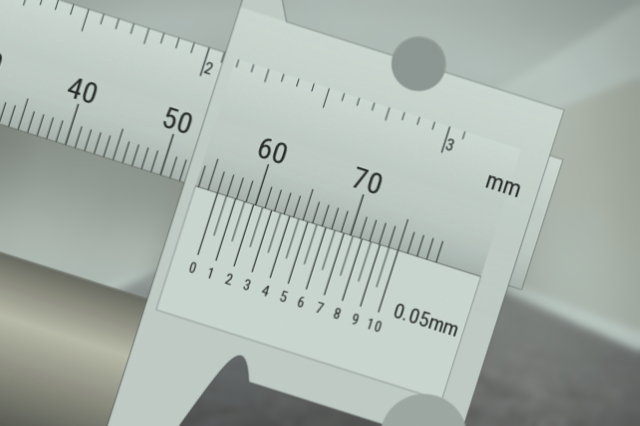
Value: 56.0 (mm)
